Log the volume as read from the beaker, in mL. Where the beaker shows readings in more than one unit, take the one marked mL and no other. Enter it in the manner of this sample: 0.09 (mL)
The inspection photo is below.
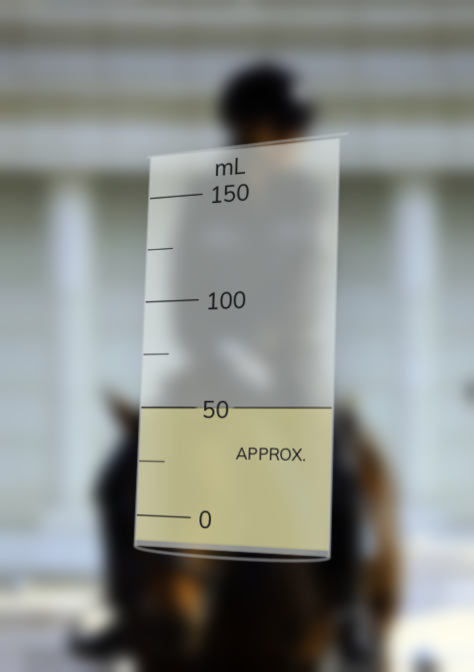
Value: 50 (mL)
